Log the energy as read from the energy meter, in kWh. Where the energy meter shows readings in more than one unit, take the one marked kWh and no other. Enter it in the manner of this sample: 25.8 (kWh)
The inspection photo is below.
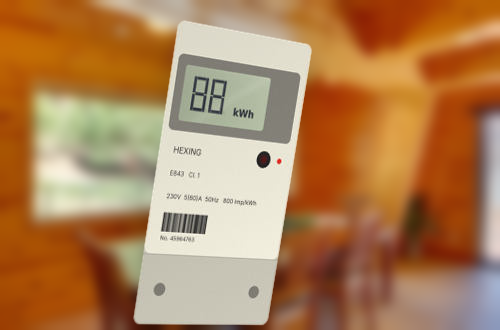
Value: 88 (kWh)
